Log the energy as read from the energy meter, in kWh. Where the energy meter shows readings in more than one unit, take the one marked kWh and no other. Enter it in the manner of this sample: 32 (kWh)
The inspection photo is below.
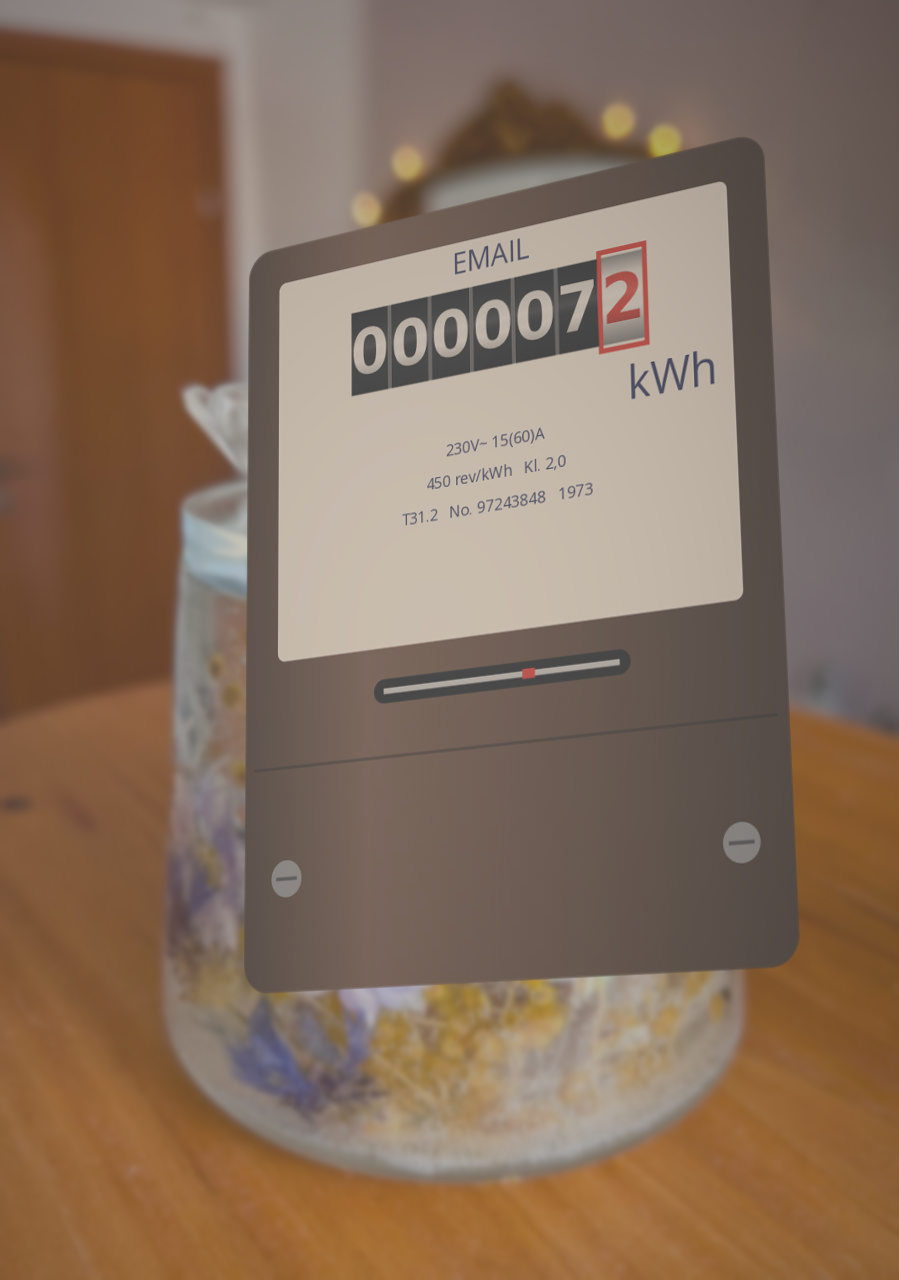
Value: 7.2 (kWh)
